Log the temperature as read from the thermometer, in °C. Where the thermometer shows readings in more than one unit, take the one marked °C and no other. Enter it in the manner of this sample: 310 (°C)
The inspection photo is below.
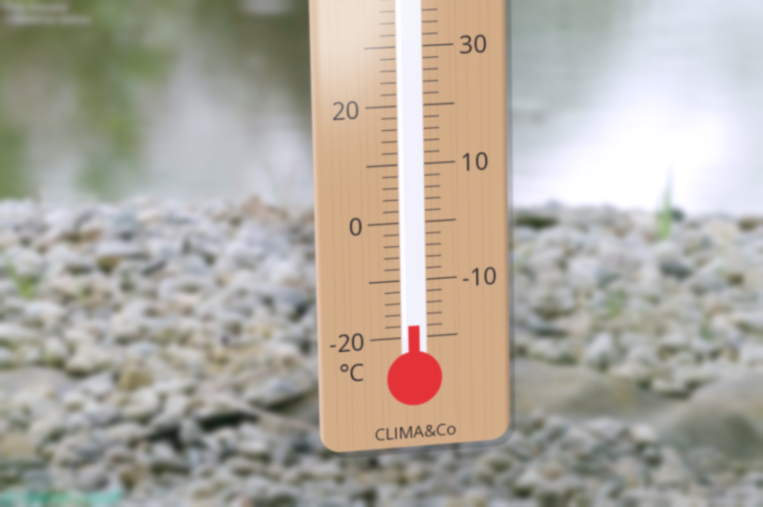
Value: -18 (°C)
